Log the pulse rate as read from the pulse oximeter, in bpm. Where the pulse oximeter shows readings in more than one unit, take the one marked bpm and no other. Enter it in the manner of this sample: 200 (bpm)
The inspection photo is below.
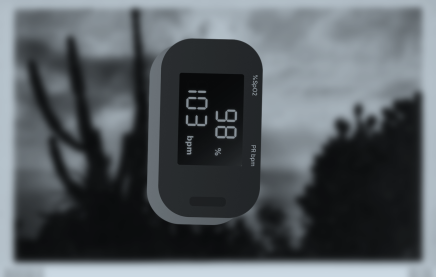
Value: 103 (bpm)
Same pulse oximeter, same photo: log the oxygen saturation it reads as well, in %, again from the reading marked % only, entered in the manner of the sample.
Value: 98 (%)
